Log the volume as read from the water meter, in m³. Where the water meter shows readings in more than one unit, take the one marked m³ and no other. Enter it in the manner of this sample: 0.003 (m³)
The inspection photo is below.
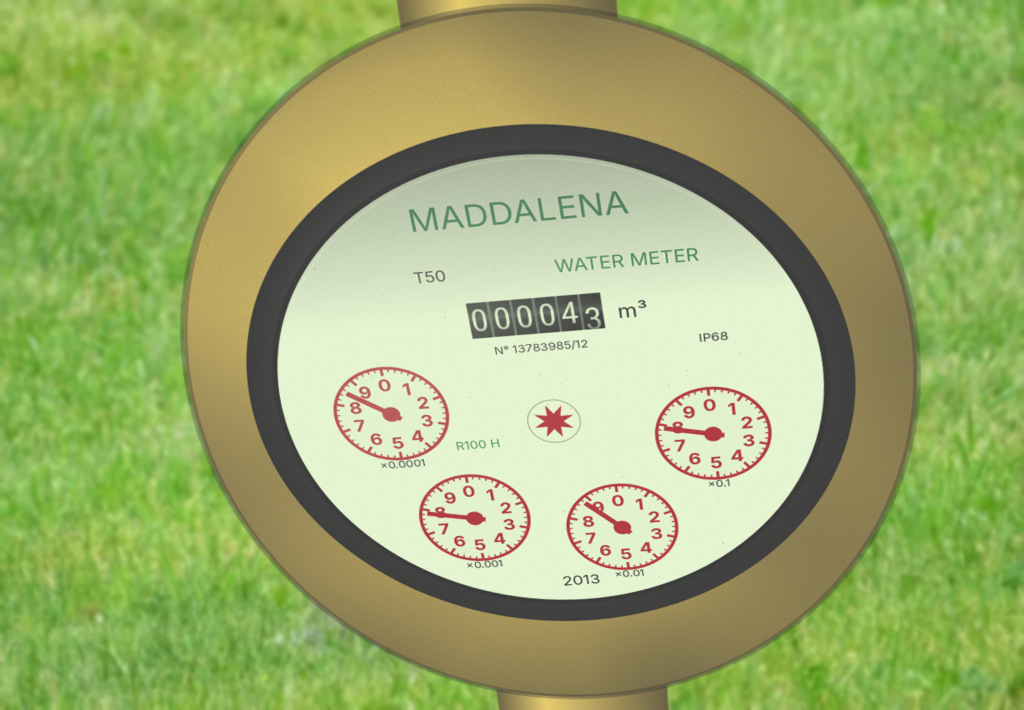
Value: 42.7878 (m³)
